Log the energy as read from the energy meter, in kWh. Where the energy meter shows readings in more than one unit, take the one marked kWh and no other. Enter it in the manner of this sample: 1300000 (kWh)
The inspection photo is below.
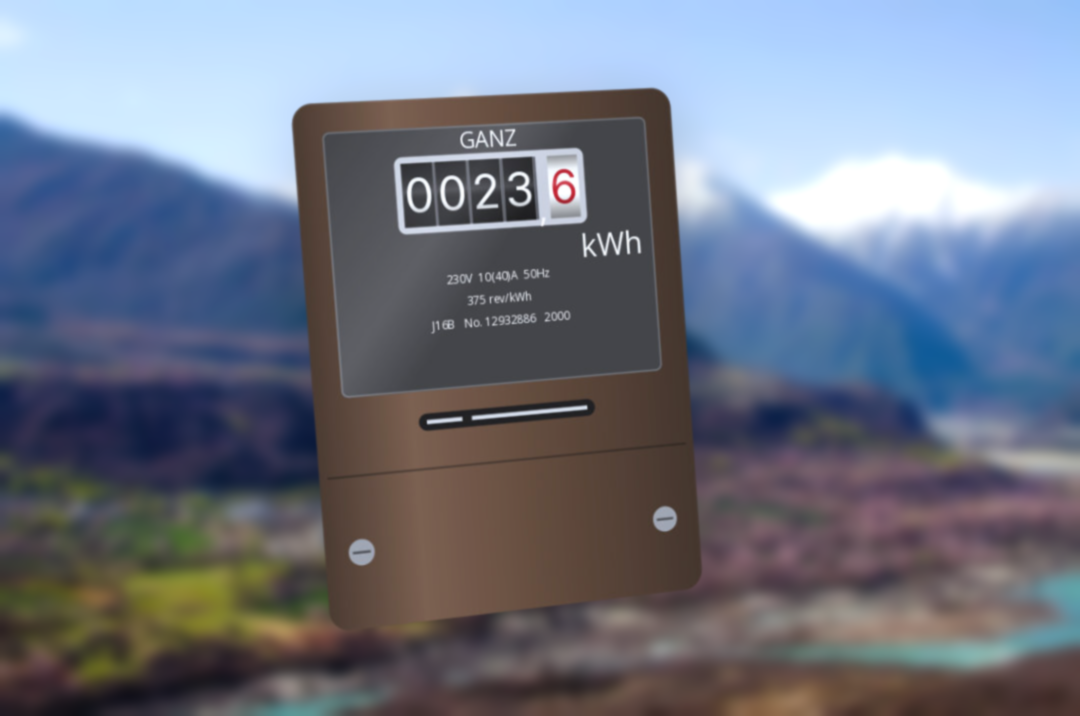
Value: 23.6 (kWh)
